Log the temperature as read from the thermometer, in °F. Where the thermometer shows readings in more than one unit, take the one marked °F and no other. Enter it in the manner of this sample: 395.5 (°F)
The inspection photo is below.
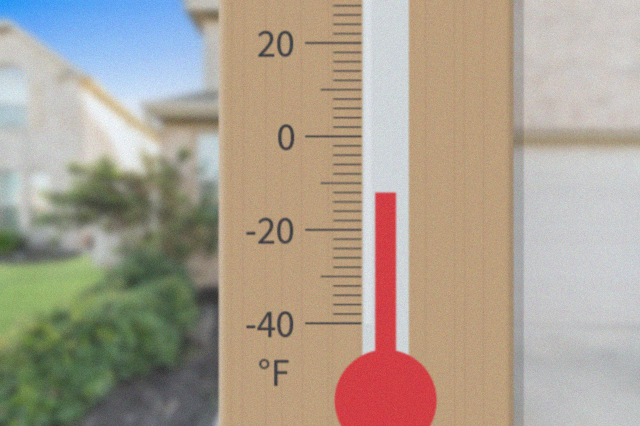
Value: -12 (°F)
